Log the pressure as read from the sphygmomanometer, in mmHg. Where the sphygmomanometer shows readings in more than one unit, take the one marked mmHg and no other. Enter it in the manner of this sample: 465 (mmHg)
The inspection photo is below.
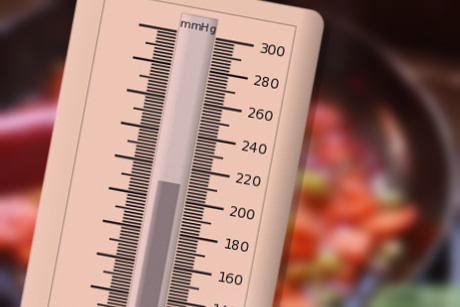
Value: 210 (mmHg)
